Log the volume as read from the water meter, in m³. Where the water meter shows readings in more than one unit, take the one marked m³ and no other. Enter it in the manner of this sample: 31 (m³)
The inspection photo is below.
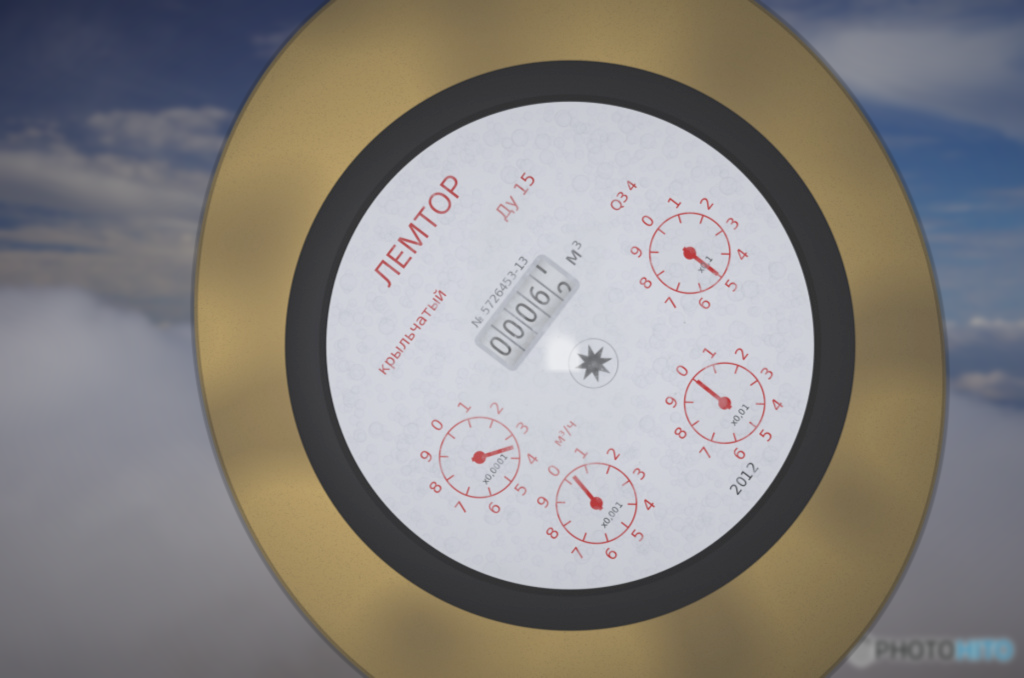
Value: 61.5003 (m³)
